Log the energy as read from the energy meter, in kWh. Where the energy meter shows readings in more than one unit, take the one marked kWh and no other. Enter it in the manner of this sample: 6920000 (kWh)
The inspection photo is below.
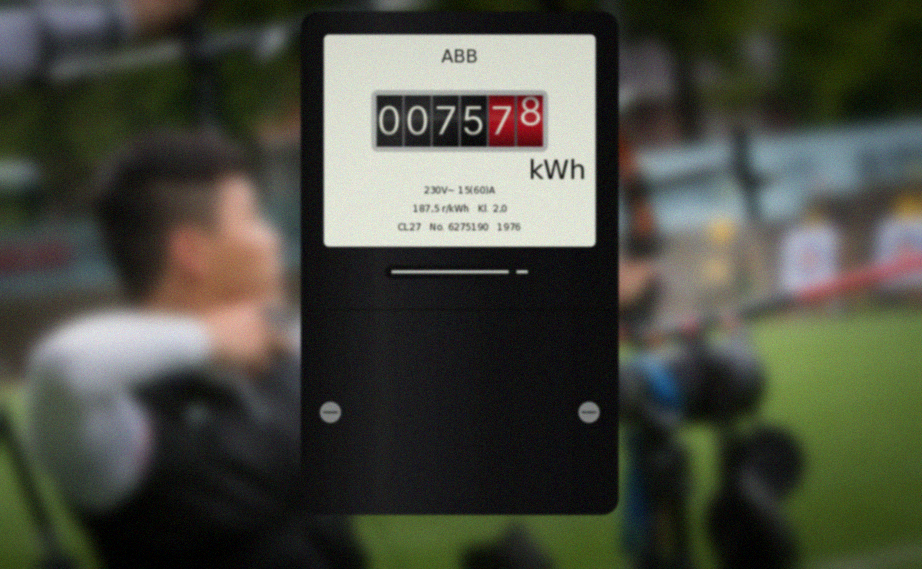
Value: 75.78 (kWh)
